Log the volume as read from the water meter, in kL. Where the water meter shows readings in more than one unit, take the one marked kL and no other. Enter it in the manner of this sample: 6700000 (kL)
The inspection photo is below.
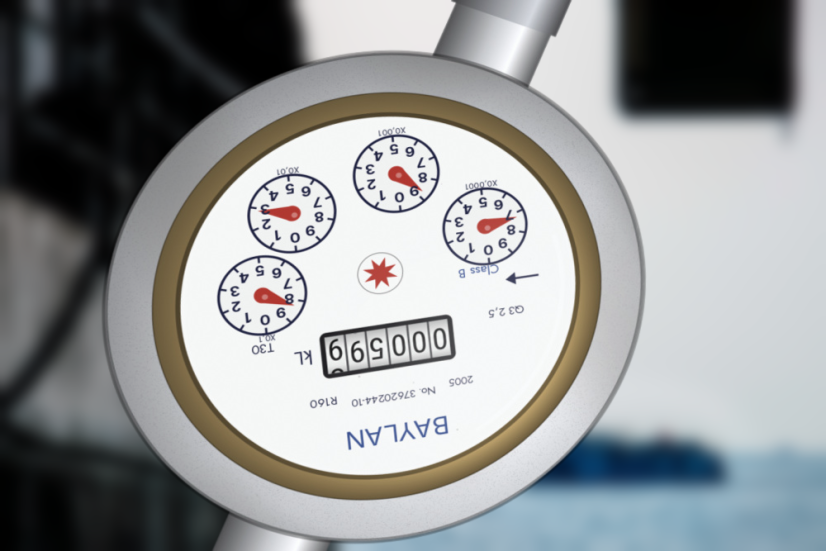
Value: 598.8287 (kL)
